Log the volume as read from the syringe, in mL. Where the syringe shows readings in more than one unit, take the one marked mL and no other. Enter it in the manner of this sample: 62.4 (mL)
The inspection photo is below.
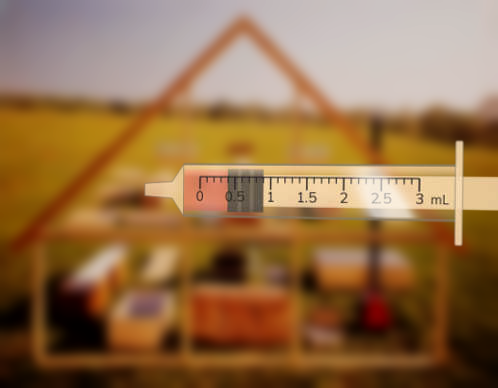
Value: 0.4 (mL)
